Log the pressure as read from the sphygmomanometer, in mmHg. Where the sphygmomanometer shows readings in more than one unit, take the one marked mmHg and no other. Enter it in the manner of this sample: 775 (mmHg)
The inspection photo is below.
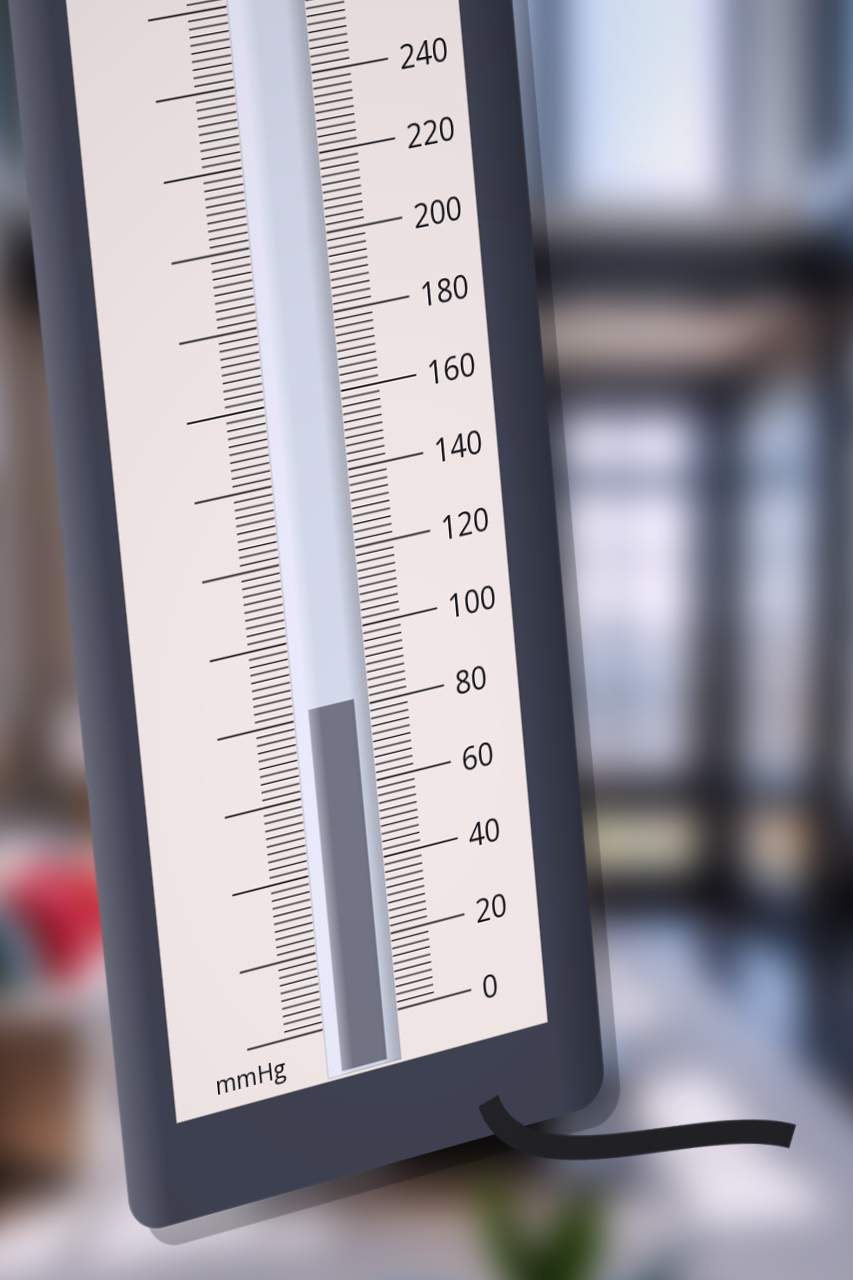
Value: 82 (mmHg)
